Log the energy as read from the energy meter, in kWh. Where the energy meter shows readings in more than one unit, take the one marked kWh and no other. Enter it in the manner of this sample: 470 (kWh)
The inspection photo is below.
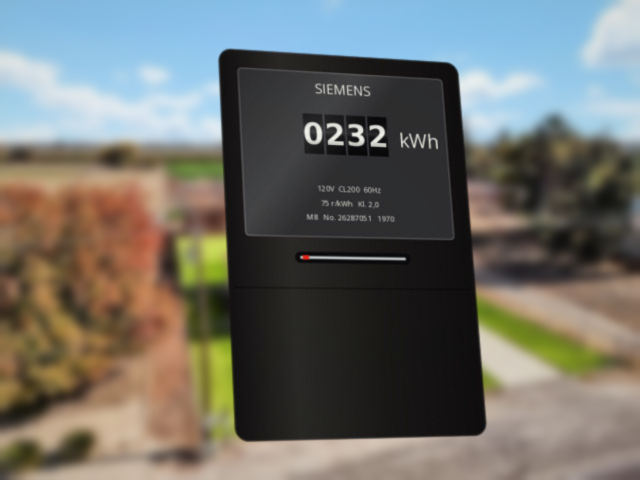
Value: 232 (kWh)
